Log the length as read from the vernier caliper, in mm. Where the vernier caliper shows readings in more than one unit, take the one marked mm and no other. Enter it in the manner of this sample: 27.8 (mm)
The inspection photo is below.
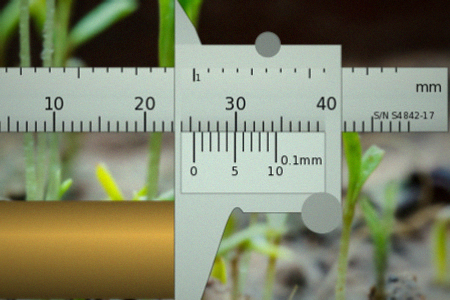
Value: 25.4 (mm)
